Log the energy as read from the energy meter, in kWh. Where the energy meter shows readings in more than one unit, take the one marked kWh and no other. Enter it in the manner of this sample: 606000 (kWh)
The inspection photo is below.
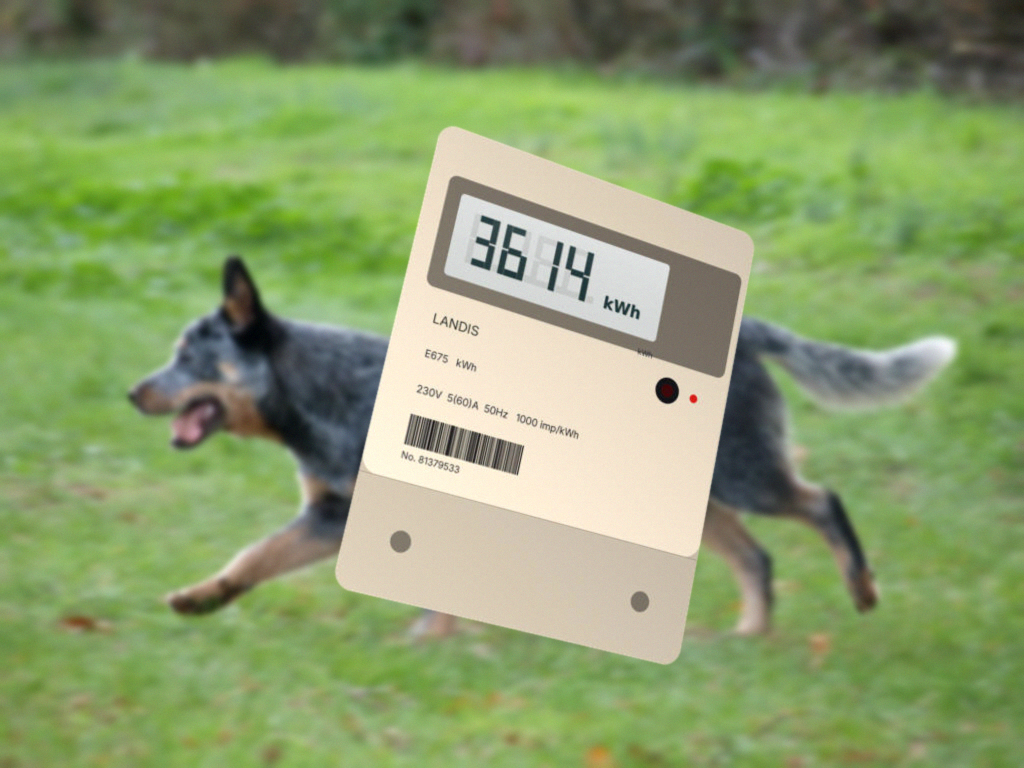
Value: 3614 (kWh)
